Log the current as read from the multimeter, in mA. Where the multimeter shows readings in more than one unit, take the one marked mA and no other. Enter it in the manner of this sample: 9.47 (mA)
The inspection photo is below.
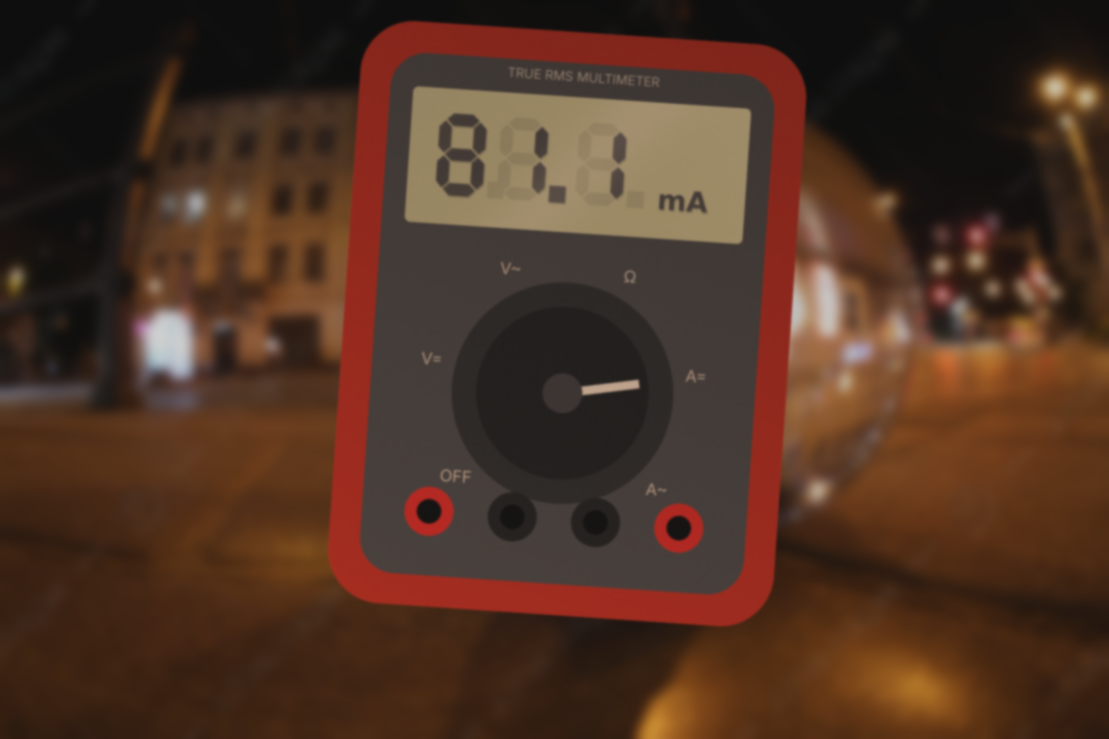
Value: 81.1 (mA)
